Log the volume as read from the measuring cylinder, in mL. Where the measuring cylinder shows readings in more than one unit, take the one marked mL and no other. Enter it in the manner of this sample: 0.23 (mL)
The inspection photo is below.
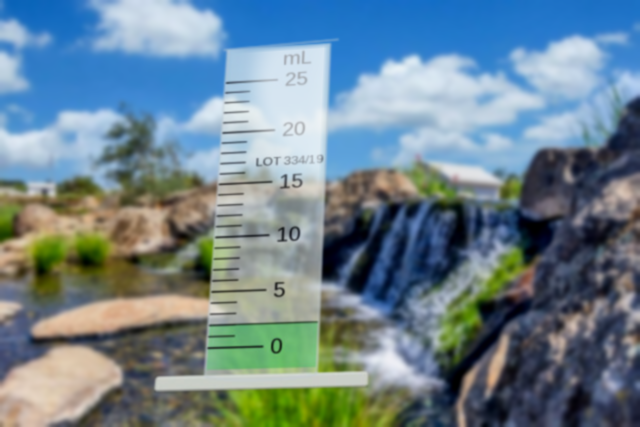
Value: 2 (mL)
